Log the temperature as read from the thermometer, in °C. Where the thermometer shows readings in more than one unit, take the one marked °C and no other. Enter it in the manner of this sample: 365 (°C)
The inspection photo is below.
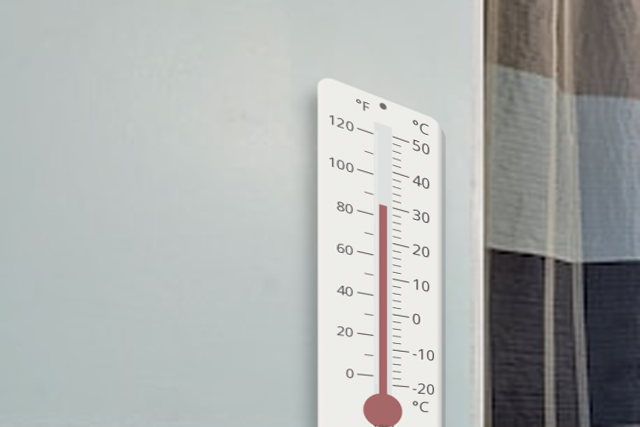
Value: 30 (°C)
